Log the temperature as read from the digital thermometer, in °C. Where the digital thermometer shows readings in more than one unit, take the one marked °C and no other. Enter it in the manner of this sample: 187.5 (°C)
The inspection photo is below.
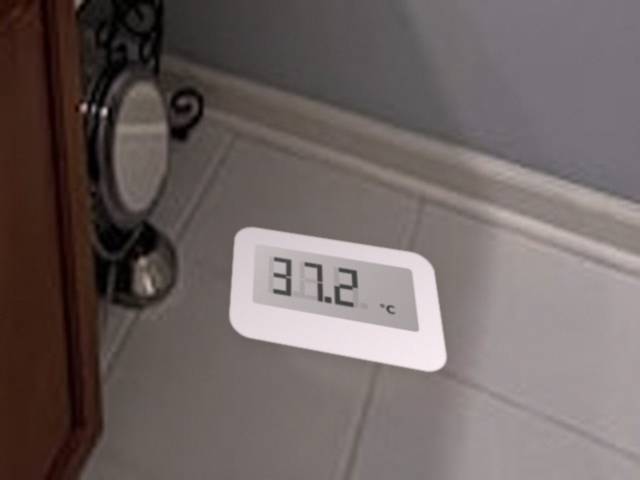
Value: 37.2 (°C)
